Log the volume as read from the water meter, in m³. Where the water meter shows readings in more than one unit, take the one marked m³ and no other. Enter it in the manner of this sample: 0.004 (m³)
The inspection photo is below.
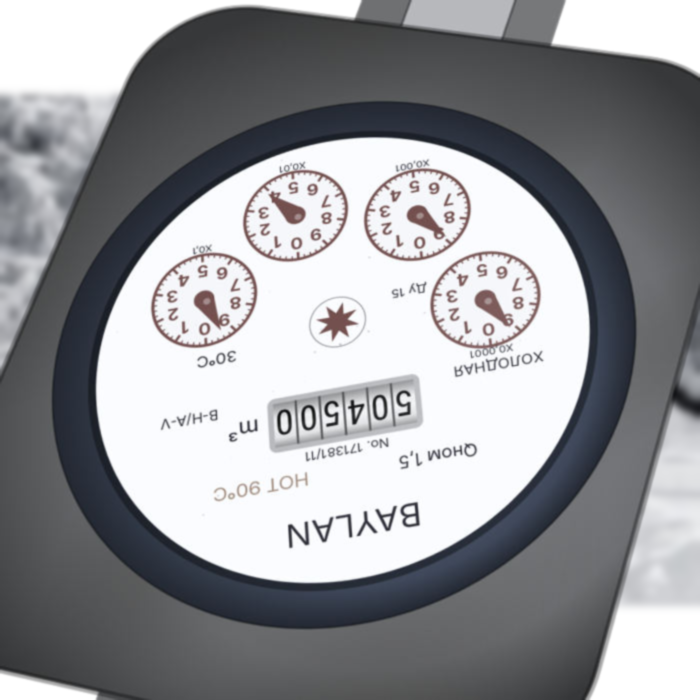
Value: 504499.9389 (m³)
